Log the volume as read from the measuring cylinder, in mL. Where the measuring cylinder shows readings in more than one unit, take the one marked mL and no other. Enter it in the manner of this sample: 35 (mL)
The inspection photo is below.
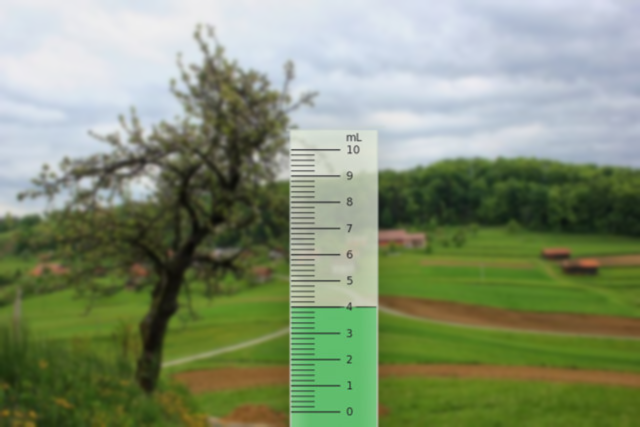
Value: 4 (mL)
